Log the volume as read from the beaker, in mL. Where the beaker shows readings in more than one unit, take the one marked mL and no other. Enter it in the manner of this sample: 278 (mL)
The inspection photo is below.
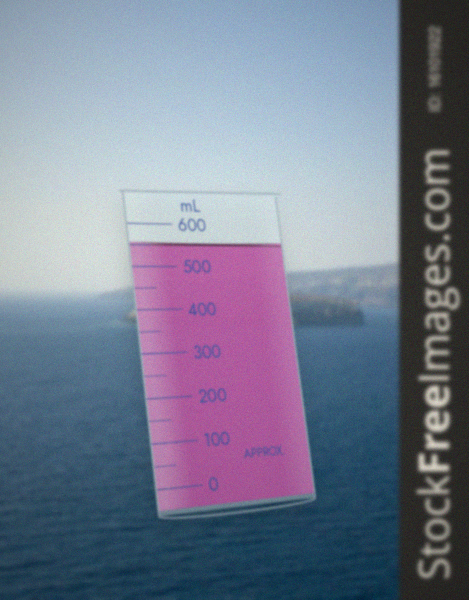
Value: 550 (mL)
